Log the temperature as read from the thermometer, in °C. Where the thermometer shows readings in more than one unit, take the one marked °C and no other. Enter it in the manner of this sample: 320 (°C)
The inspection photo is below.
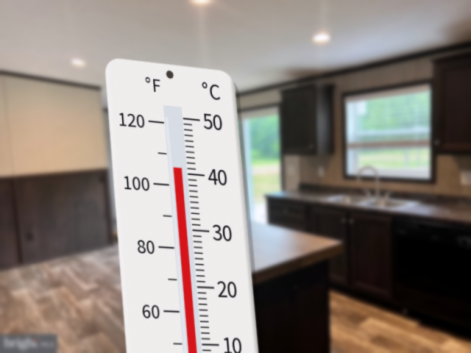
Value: 41 (°C)
